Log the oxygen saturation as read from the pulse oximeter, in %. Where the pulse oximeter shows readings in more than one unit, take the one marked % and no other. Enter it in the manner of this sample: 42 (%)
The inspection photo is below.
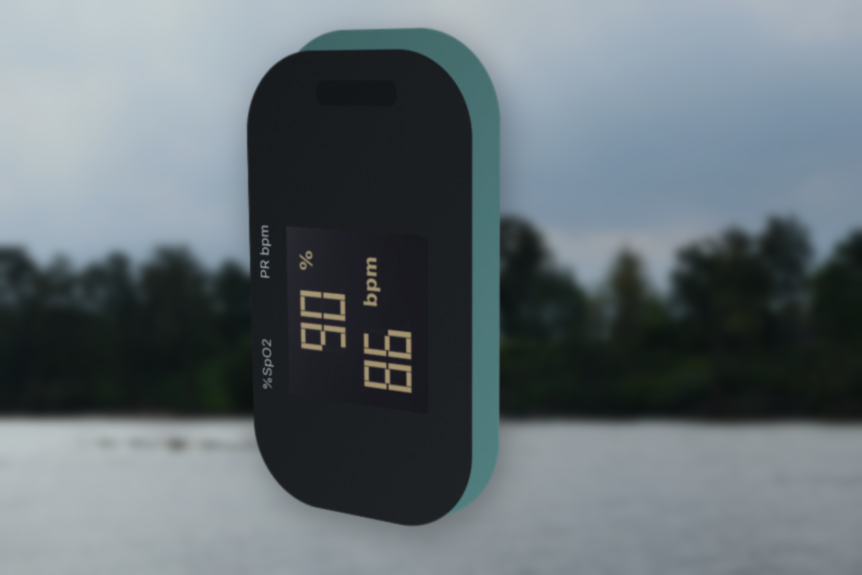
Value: 90 (%)
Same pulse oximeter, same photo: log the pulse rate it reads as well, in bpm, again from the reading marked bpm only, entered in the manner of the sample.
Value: 86 (bpm)
